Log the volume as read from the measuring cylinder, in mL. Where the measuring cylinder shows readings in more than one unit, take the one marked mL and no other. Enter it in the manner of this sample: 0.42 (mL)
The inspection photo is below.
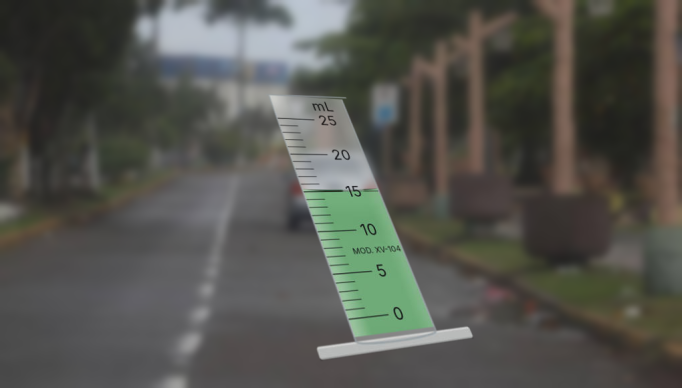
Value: 15 (mL)
